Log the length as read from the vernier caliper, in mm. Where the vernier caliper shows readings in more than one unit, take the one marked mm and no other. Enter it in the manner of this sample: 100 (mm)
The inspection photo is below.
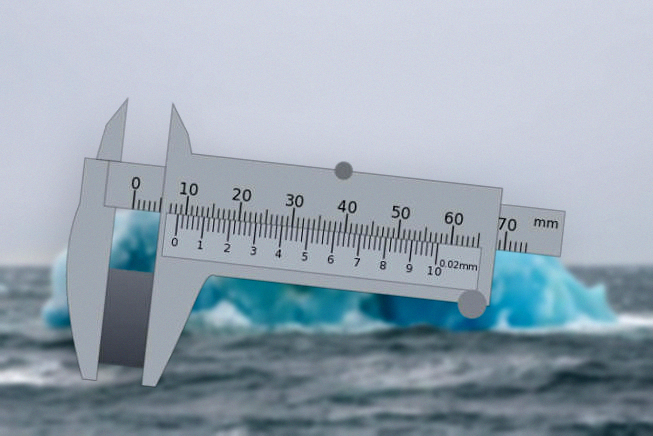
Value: 8.5 (mm)
